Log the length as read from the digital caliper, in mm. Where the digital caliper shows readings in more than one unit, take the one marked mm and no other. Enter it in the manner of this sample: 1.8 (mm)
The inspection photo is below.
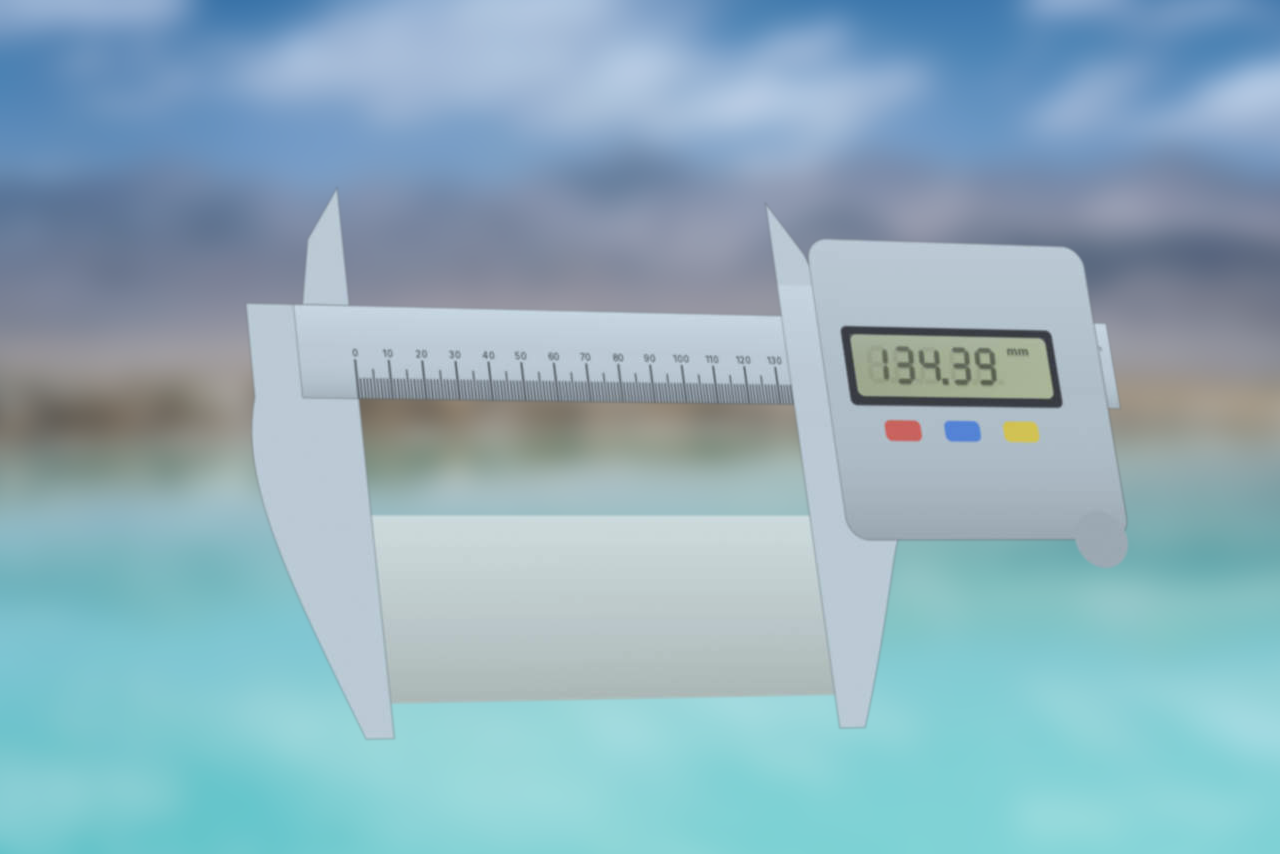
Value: 134.39 (mm)
